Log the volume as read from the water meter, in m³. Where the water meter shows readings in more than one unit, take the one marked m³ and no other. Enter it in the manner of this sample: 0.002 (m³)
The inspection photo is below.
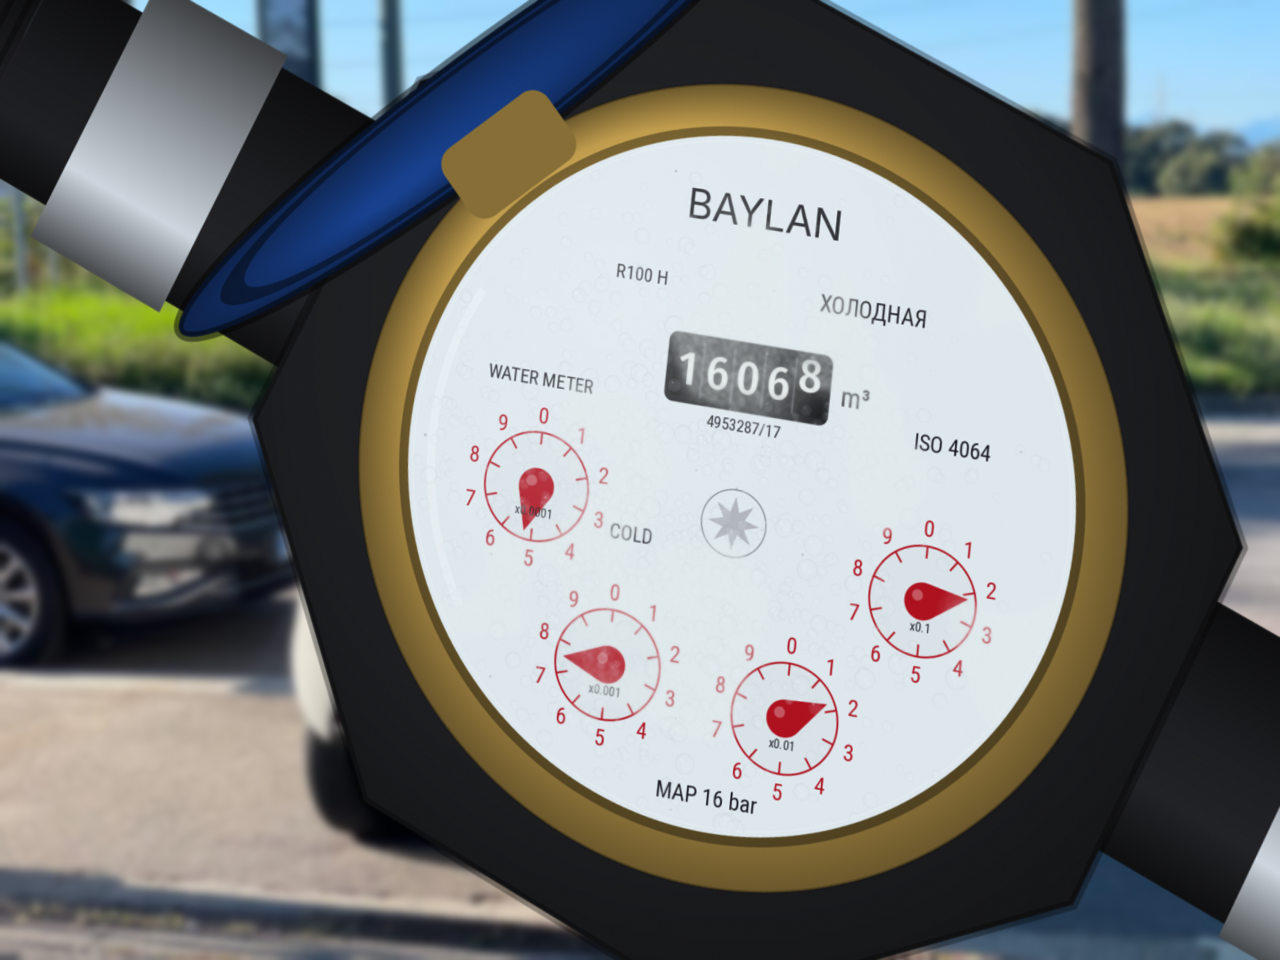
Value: 16068.2175 (m³)
